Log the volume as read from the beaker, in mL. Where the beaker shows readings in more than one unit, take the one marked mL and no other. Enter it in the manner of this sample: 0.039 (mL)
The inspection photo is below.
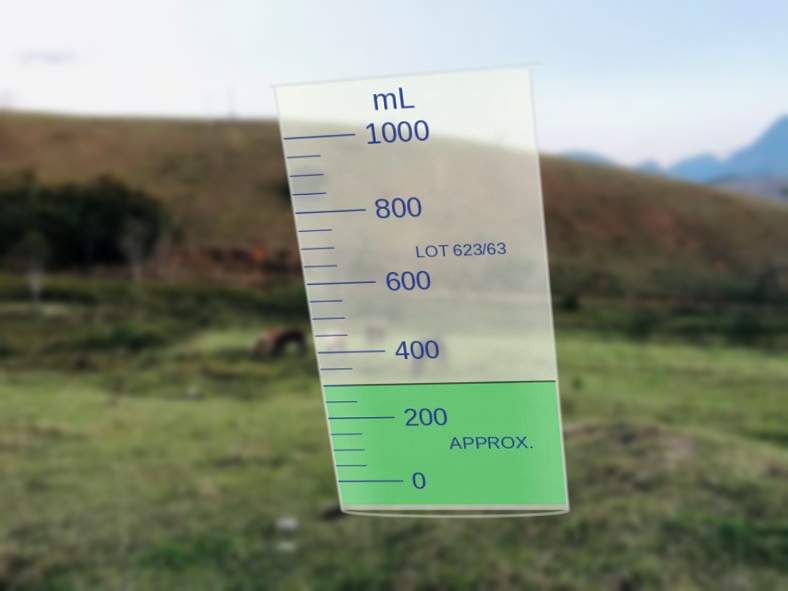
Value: 300 (mL)
